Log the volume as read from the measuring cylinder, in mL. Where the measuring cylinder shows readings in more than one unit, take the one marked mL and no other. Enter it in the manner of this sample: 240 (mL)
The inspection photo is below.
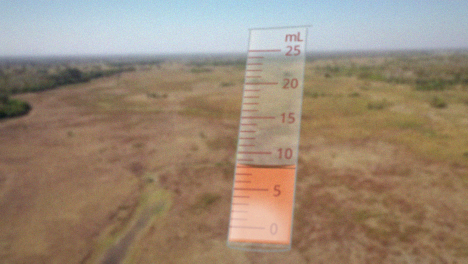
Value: 8 (mL)
